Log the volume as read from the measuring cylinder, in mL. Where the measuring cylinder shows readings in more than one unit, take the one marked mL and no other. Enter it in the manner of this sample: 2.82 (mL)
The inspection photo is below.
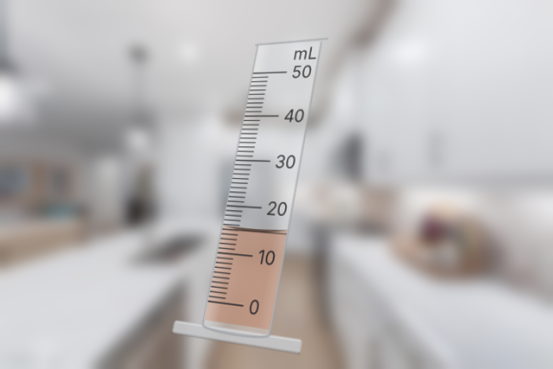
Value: 15 (mL)
